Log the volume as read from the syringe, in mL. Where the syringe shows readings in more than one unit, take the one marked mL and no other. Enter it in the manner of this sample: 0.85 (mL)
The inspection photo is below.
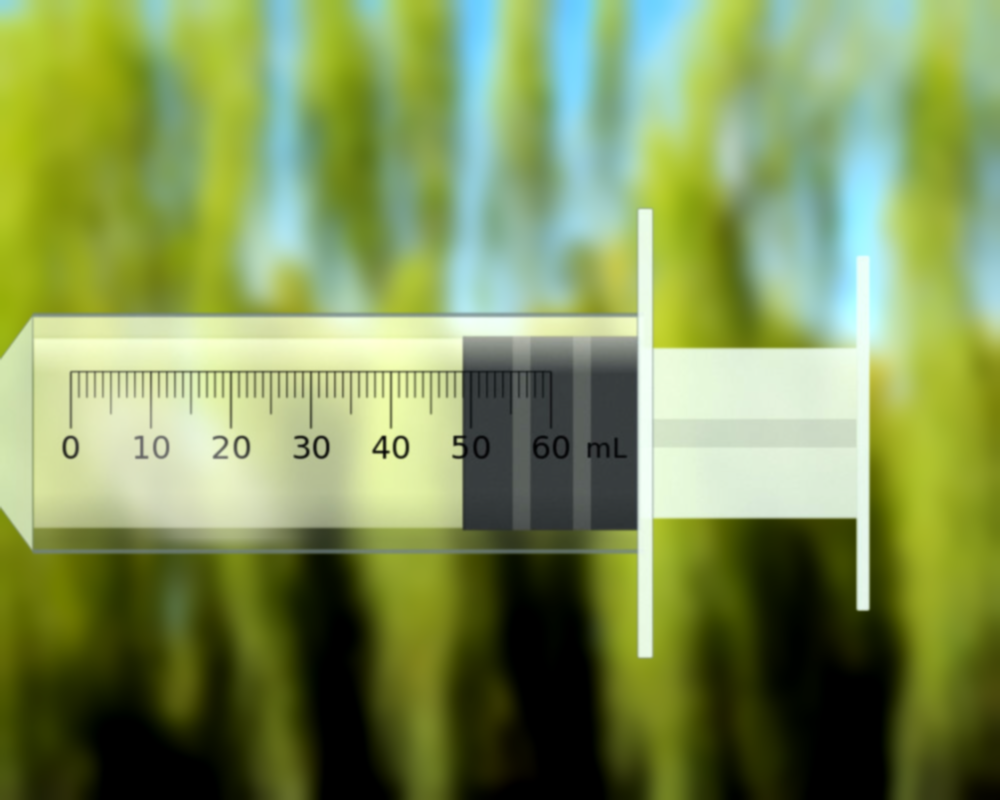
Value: 49 (mL)
